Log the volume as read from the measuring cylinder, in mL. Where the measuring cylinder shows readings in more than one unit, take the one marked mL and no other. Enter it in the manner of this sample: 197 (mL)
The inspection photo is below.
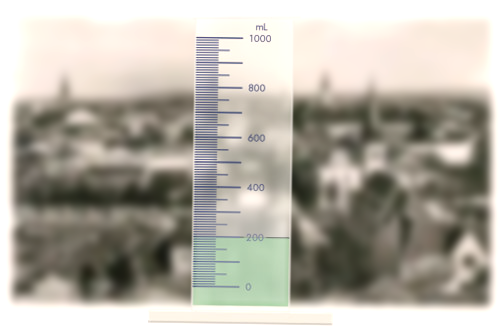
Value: 200 (mL)
